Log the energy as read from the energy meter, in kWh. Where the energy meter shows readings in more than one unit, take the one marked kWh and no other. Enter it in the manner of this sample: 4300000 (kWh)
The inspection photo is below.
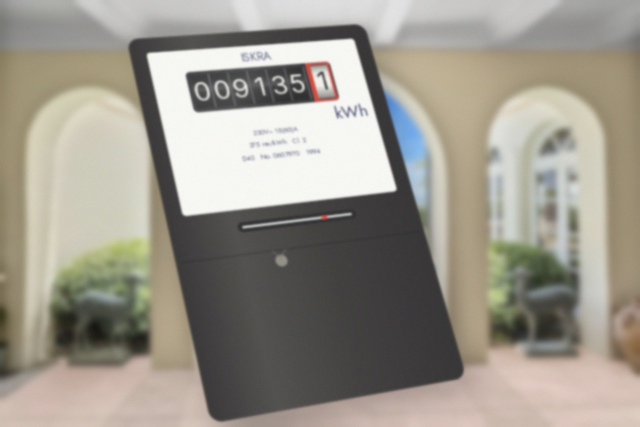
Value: 9135.1 (kWh)
